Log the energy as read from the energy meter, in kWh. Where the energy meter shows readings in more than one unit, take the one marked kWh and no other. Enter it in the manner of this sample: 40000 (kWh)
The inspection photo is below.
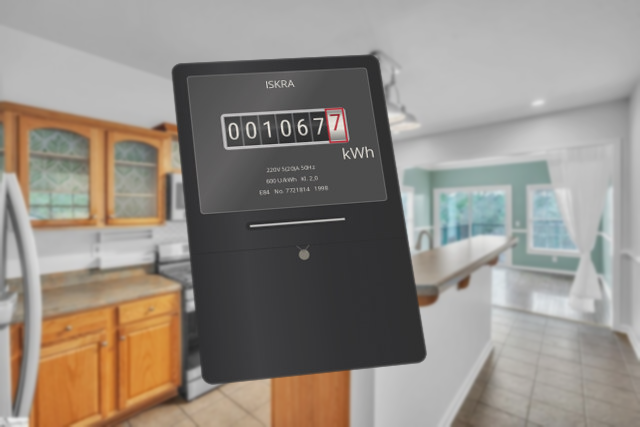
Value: 1067.7 (kWh)
